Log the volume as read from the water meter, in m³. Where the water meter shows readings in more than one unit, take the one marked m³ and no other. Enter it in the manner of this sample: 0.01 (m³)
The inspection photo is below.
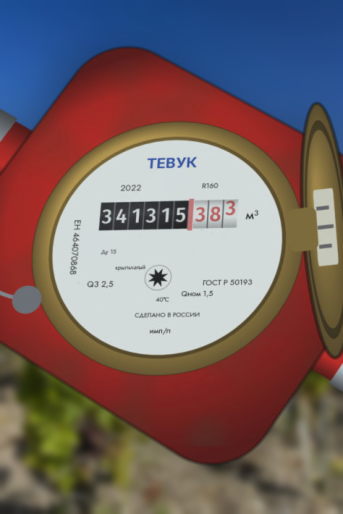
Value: 341315.383 (m³)
